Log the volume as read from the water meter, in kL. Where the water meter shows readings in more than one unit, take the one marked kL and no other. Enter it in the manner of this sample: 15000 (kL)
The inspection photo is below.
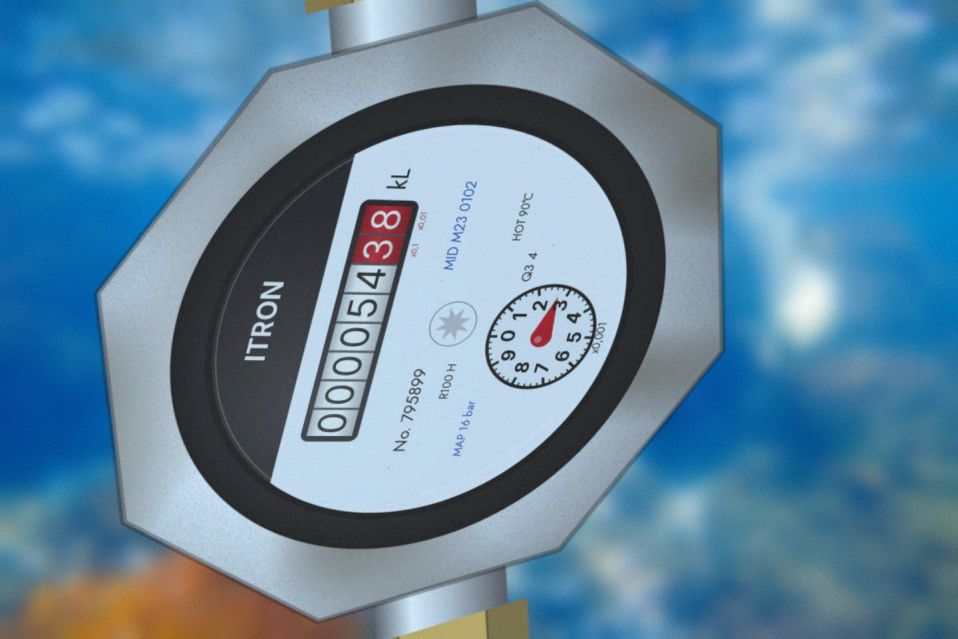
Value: 54.382 (kL)
